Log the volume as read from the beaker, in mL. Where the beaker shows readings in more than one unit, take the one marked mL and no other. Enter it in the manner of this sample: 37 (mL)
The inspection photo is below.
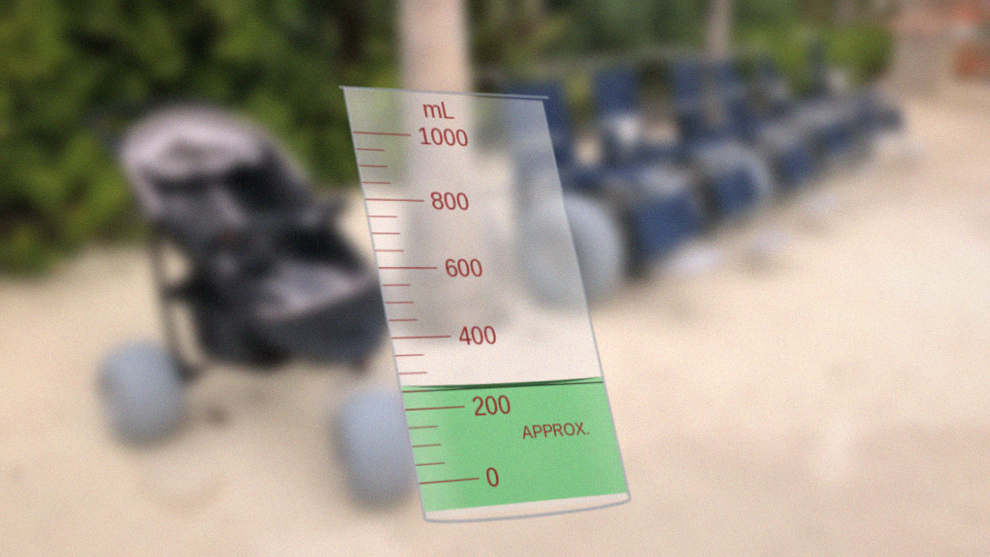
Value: 250 (mL)
